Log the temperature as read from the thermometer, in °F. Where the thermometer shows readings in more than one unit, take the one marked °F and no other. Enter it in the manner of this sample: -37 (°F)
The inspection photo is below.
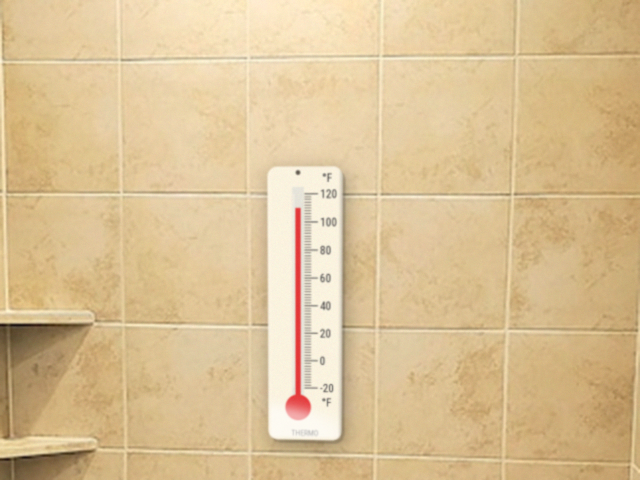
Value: 110 (°F)
